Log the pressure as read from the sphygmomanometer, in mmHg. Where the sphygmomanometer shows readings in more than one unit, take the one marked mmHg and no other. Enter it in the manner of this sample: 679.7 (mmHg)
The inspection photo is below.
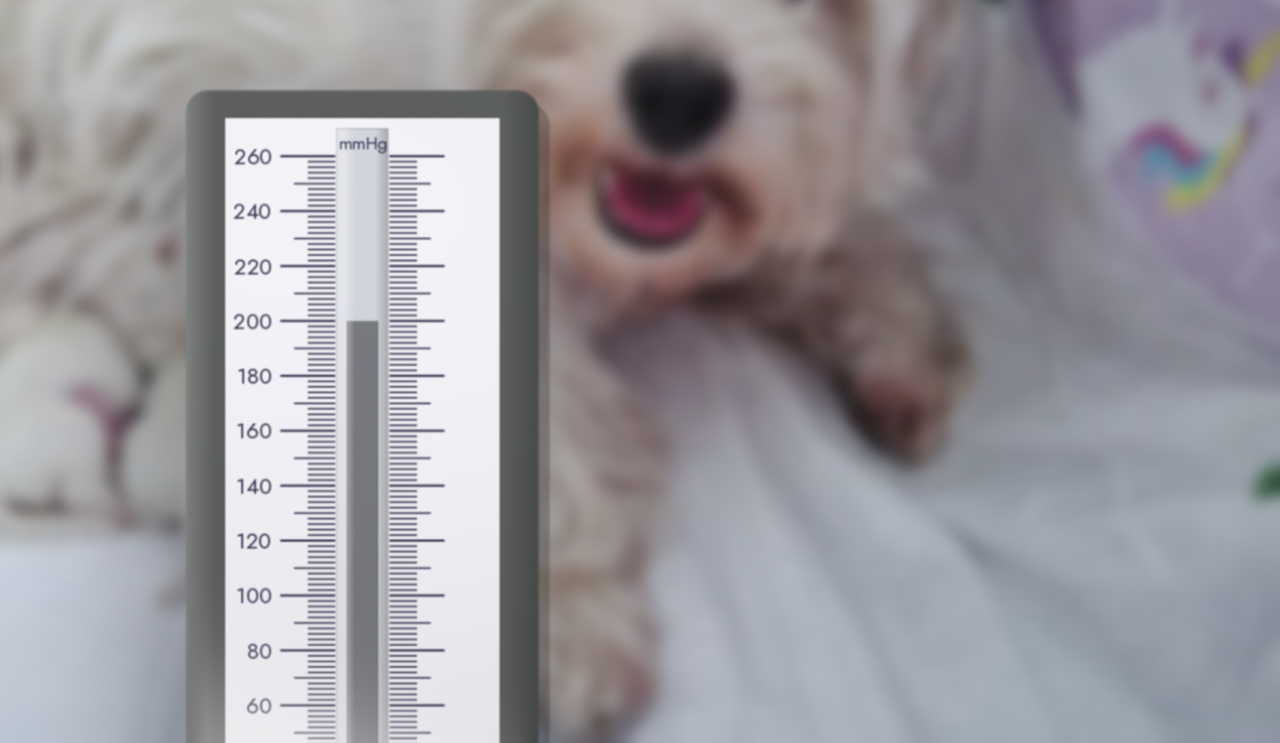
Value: 200 (mmHg)
